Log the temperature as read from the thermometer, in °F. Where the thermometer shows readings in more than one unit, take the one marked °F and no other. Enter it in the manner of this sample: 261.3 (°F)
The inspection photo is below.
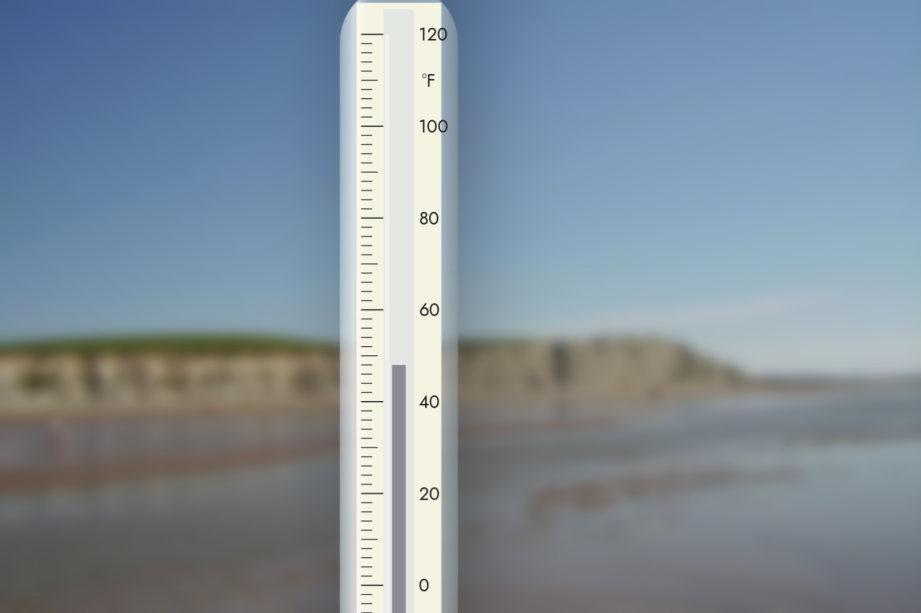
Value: 48 (°F)
